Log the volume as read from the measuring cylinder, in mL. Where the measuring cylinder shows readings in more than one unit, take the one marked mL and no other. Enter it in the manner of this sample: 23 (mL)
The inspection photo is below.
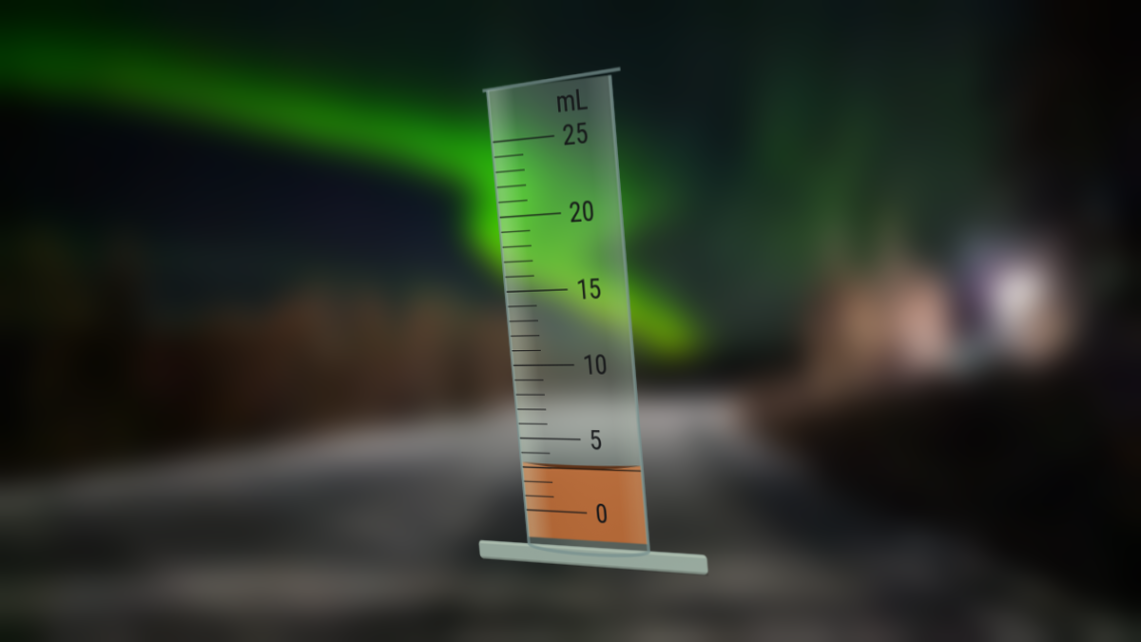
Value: 3 (mL)
